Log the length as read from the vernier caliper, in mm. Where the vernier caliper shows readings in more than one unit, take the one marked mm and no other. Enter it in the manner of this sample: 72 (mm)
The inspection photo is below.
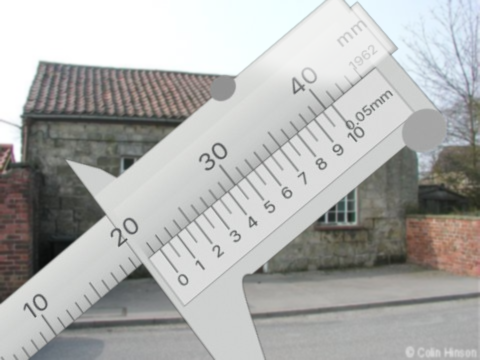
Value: 21.6 (mm)
